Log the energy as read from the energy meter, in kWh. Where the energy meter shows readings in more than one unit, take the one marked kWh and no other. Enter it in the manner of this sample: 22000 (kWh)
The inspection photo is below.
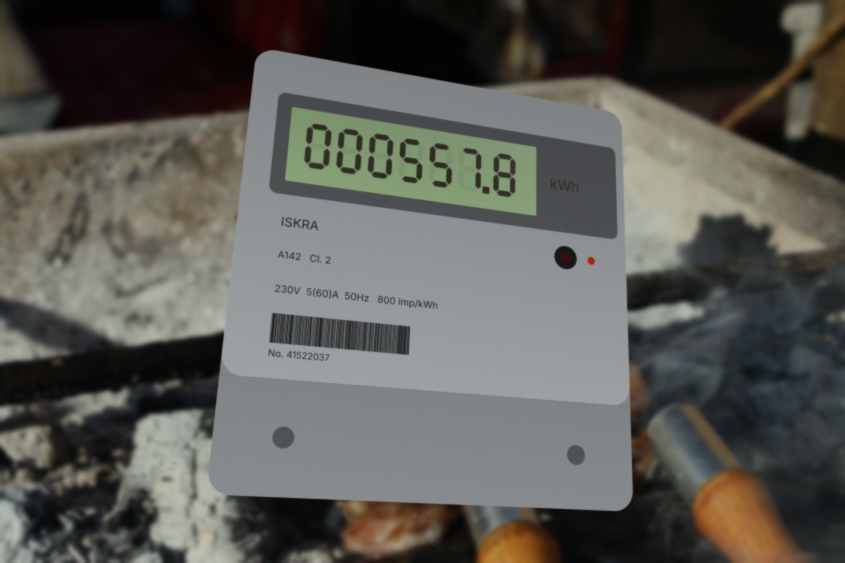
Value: 557.8 (kWh)
